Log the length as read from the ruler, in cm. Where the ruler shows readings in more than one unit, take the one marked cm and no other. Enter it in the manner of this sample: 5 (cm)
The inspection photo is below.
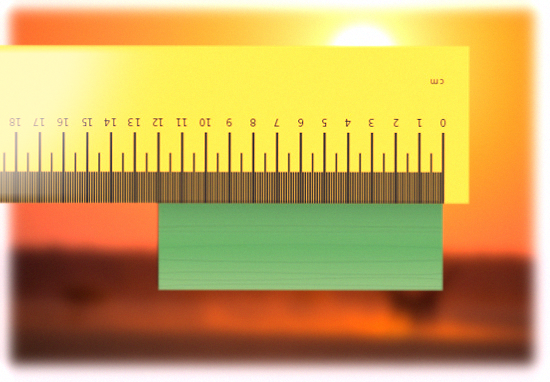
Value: 12 (cm)
